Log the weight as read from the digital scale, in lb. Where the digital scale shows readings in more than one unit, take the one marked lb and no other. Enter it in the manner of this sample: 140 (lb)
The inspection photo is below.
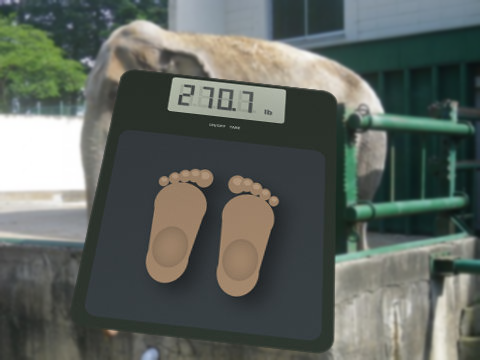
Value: 270.7 (lb)
